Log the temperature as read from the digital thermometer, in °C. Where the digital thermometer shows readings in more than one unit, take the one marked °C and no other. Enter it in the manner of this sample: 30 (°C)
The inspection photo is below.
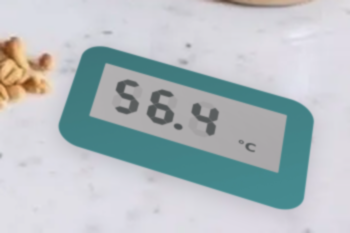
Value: 56.4 (°C)
